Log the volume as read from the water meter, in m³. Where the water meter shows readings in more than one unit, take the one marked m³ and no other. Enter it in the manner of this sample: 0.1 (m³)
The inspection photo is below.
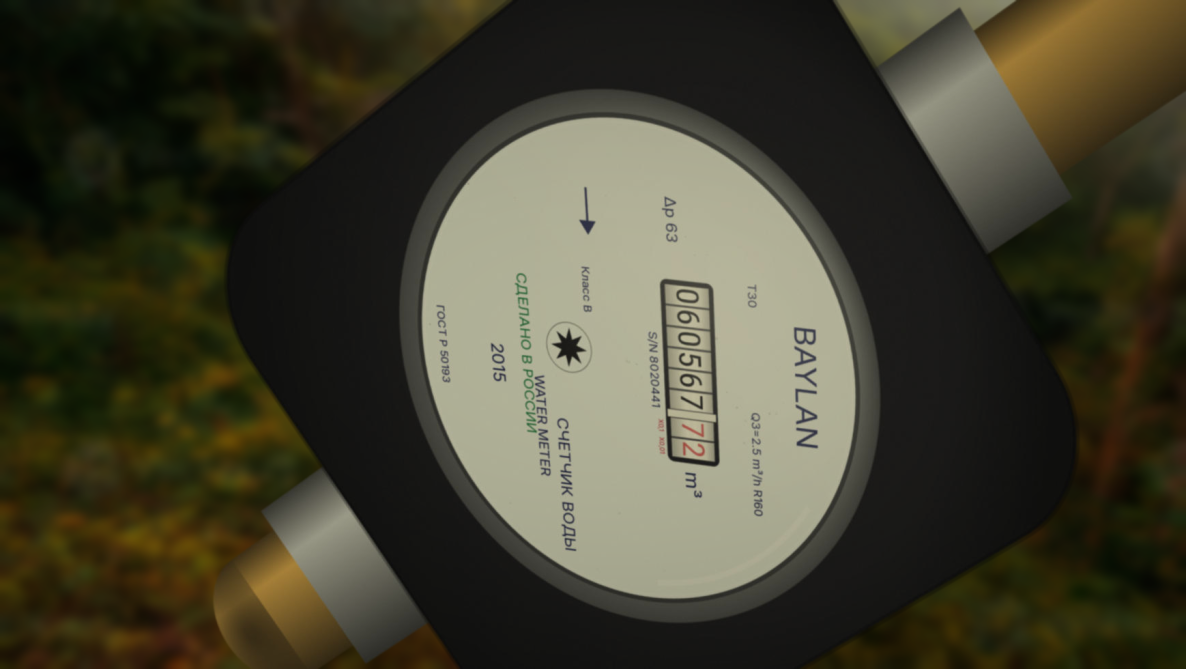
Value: 60567.72 (m³)
